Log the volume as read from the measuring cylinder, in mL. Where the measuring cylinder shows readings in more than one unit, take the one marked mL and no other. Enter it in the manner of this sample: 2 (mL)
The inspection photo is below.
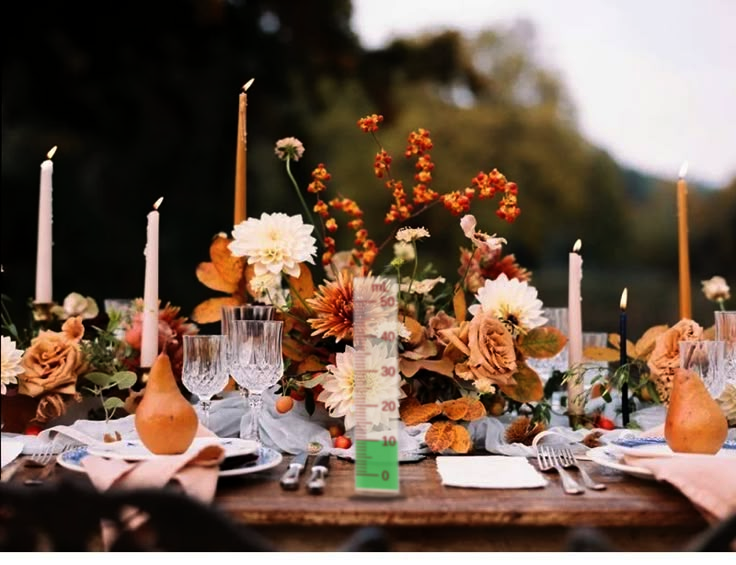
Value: 10 (mL)
